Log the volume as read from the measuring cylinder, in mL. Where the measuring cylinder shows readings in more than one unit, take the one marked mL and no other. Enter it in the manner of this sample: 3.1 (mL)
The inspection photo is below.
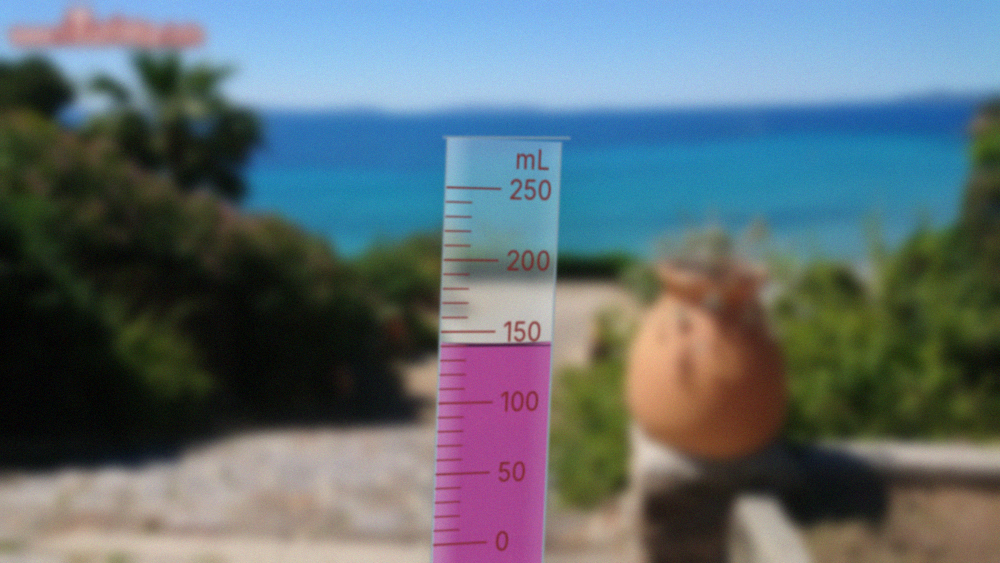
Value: 140 (mL)
